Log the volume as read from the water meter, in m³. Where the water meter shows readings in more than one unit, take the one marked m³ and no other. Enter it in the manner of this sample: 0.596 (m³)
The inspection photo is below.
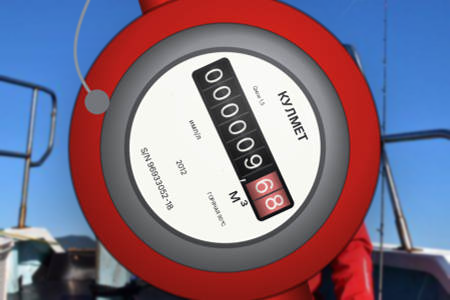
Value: 9.68 (m³)
